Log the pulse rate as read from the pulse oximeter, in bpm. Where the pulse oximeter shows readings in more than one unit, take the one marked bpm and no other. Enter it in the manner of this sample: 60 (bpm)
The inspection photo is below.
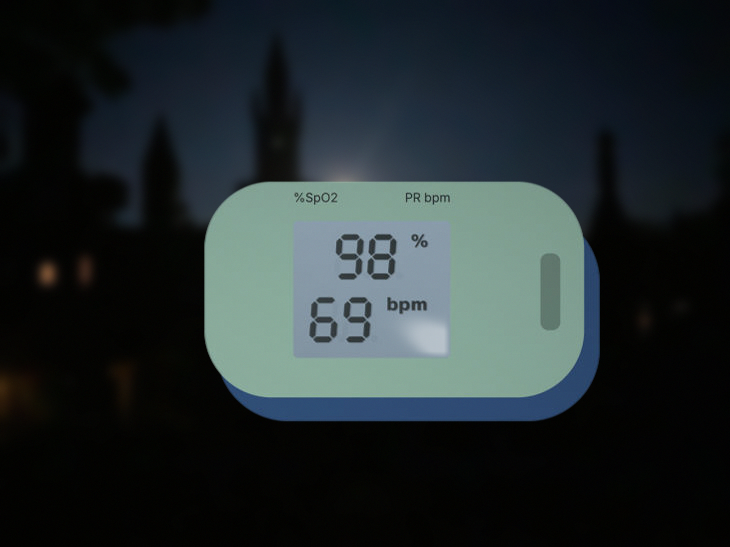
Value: 69 (bpm)
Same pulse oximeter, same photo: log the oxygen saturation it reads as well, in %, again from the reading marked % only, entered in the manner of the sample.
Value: 98 (%)
